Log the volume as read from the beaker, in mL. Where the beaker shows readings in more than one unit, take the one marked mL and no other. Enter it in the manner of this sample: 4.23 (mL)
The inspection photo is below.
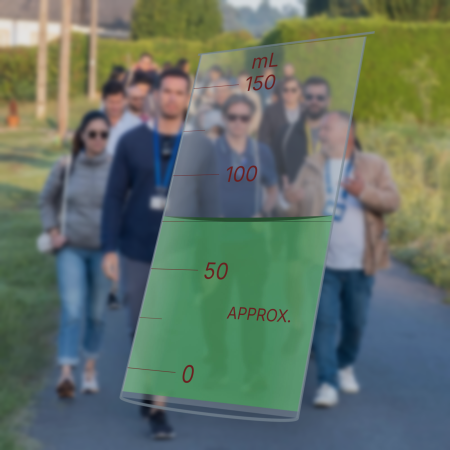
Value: 75 (mL)
